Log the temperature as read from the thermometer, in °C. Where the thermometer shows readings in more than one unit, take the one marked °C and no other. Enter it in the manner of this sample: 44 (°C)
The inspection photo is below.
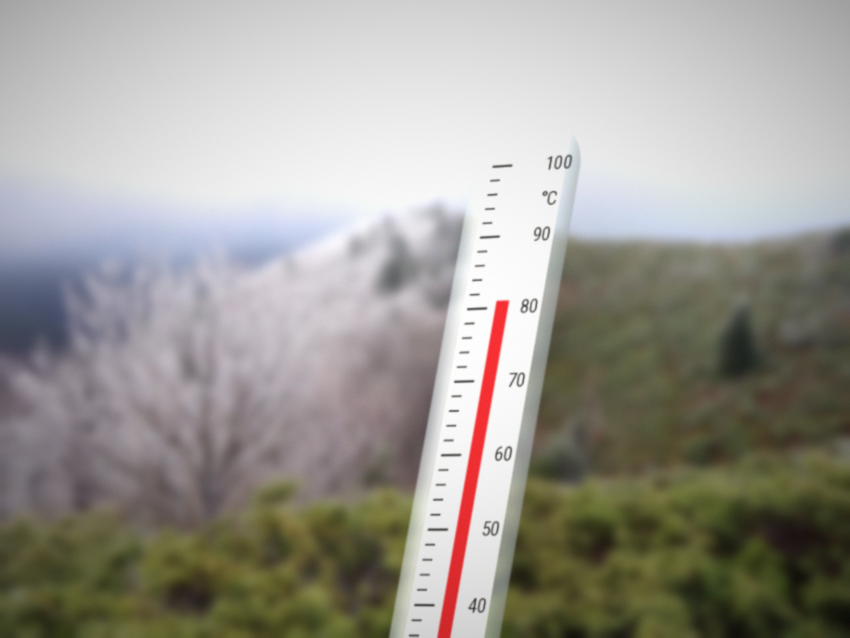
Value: 81 (°C)
